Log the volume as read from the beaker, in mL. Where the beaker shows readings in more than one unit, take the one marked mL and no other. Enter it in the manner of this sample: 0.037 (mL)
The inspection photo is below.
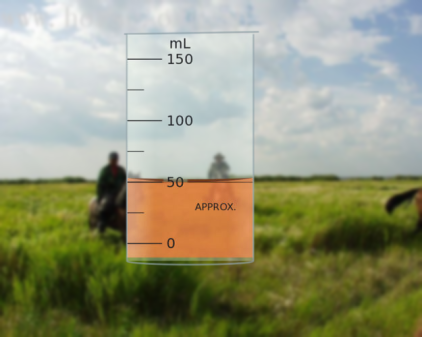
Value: 50 (mL)
